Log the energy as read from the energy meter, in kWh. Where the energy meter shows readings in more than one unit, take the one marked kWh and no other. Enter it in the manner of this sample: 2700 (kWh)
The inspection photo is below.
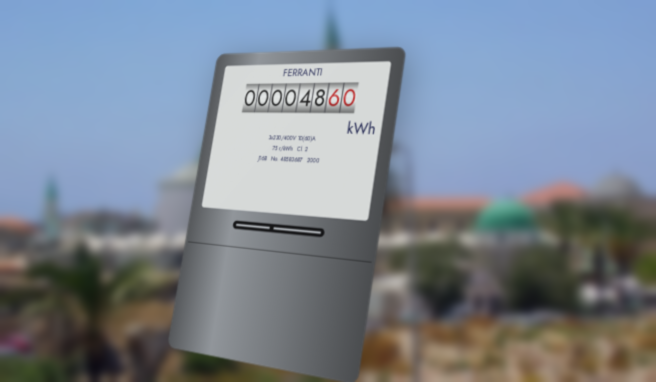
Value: 48.60 (kWh)
